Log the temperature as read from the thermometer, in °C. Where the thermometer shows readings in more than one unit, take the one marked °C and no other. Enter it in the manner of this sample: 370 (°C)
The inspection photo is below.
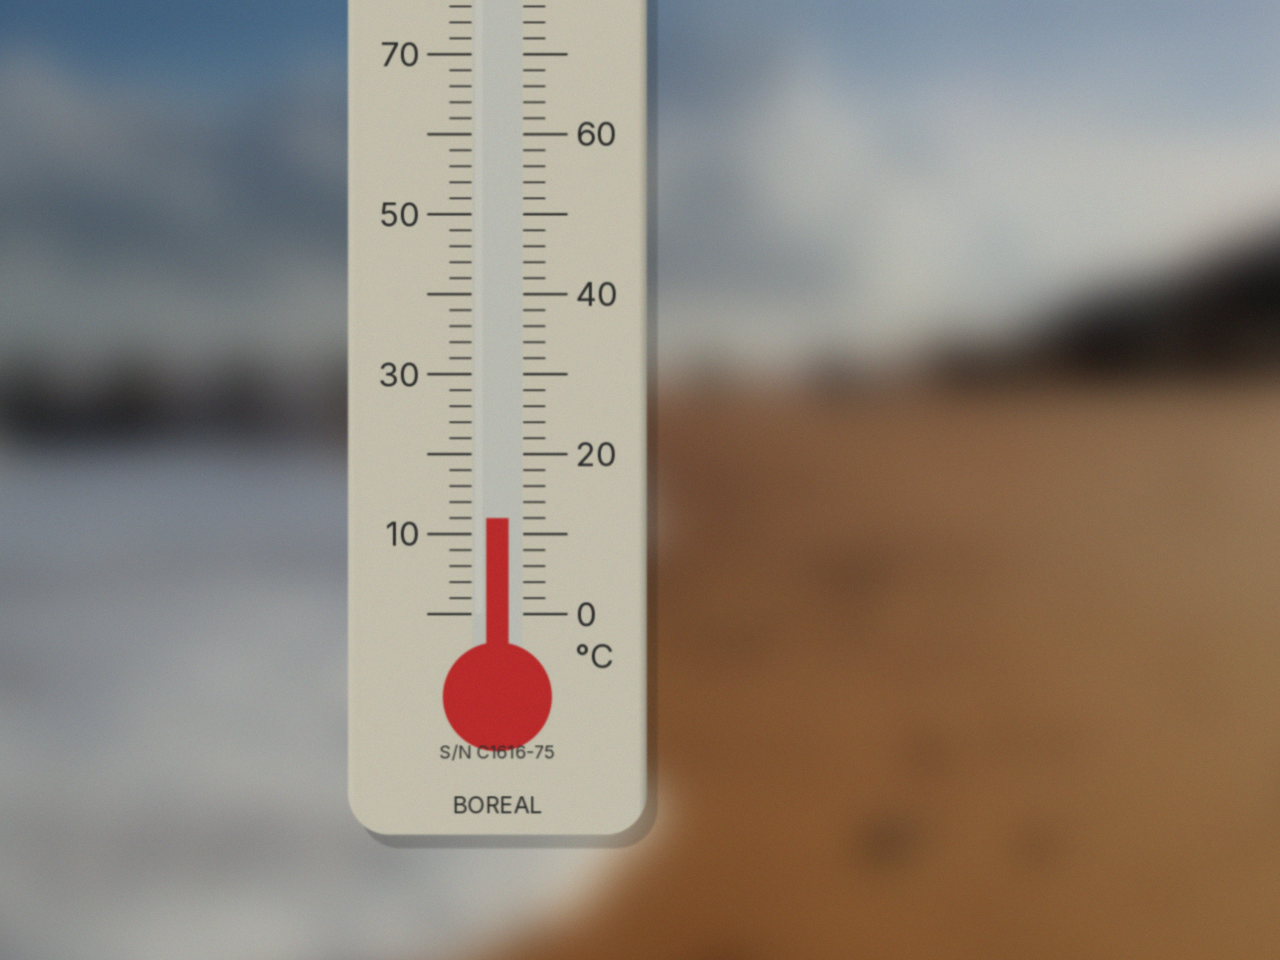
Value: 12 (°C)
